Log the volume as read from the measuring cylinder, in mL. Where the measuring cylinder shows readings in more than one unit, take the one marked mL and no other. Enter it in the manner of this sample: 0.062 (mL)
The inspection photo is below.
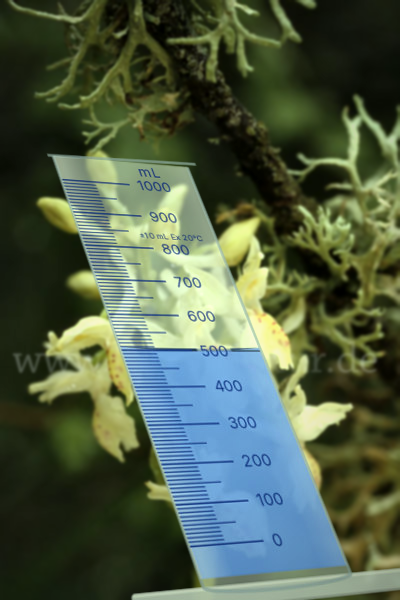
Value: 500 (mL)
